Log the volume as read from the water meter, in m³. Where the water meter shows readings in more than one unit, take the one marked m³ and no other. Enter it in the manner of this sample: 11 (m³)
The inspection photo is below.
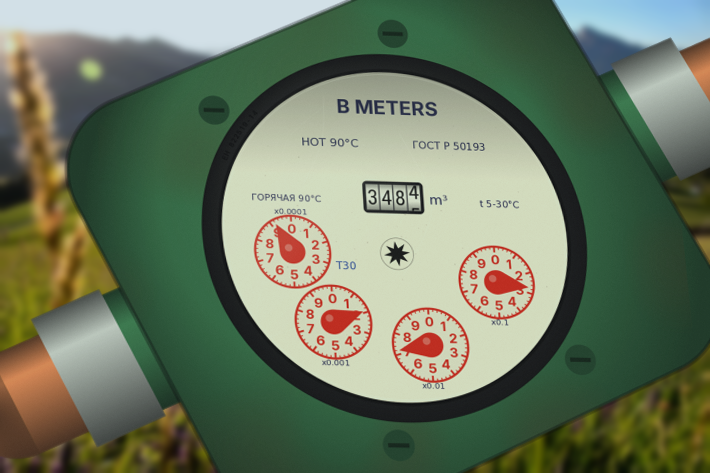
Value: 3484.2719 (m³)
